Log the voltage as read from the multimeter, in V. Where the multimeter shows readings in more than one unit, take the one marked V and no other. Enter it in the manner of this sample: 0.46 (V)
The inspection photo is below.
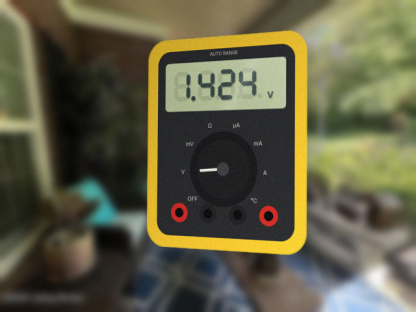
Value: 1.424 (V)
